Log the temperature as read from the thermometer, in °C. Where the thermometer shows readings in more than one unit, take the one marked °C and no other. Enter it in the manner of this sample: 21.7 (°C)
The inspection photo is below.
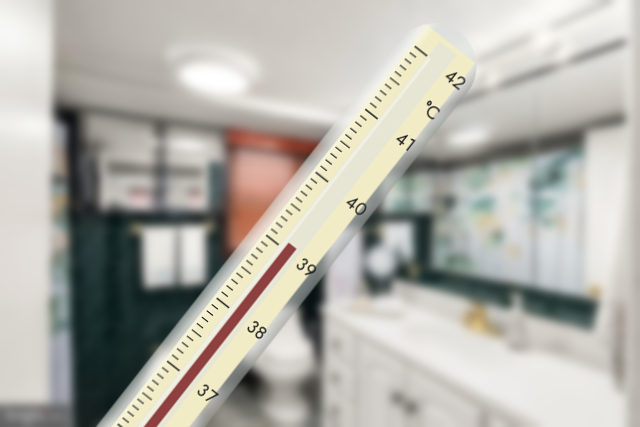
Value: 39.1 (°C)
